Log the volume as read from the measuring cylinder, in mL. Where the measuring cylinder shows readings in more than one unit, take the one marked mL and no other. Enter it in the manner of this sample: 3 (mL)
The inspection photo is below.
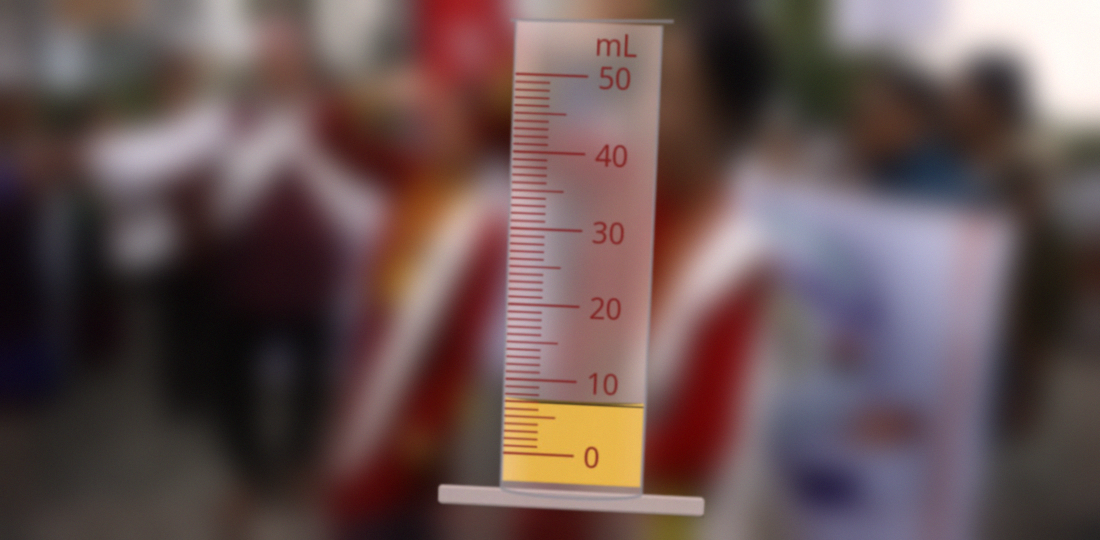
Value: 7 (mL)
